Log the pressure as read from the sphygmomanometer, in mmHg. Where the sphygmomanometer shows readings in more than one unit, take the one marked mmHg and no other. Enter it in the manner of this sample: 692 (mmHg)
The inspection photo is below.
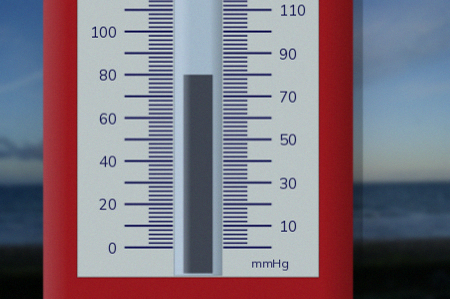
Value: 80 (mmHg)
